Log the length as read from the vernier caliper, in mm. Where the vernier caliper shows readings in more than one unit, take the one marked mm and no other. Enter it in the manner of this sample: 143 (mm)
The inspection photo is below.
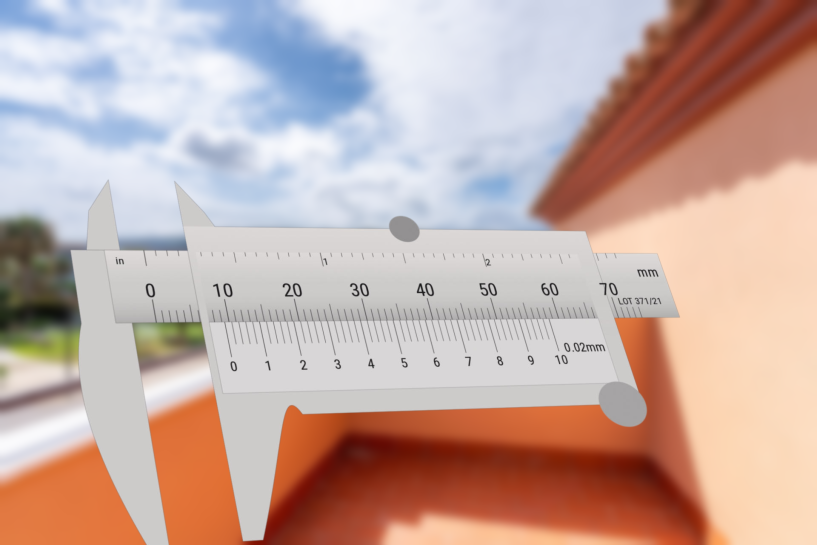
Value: 9.4 (mm)
